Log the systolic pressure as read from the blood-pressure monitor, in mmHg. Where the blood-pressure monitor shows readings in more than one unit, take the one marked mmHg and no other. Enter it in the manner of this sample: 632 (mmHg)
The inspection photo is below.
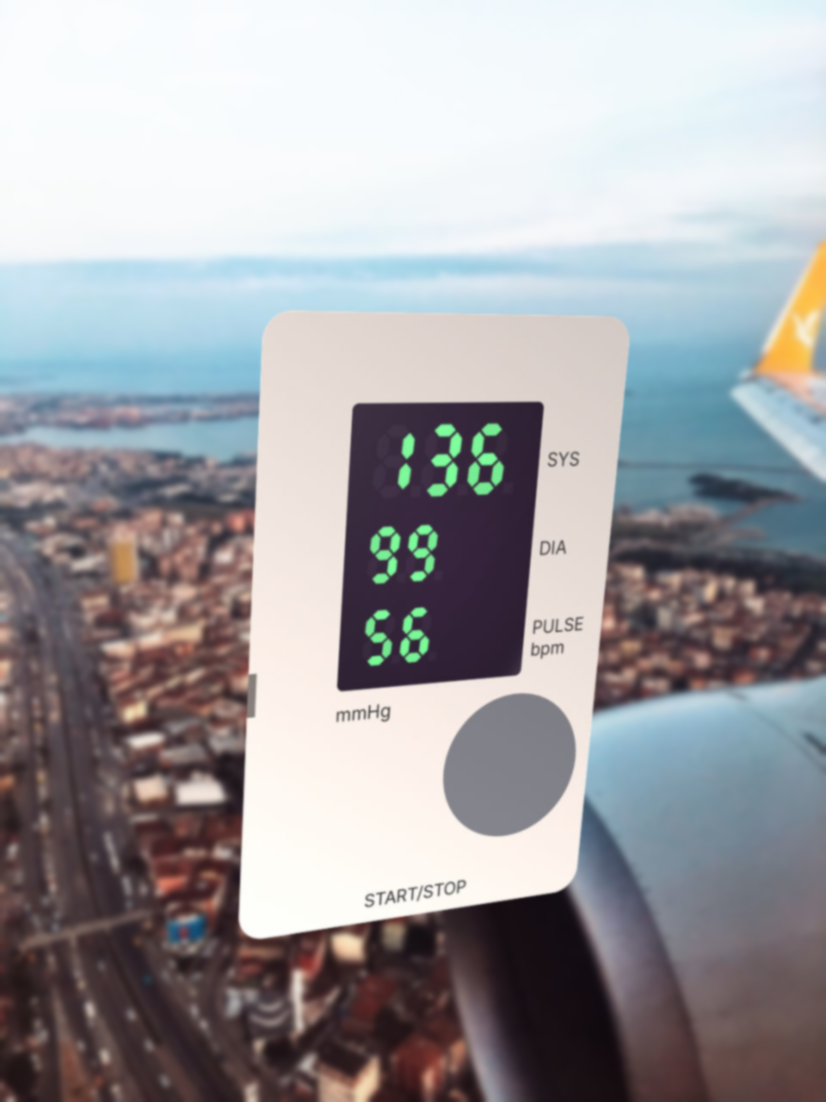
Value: 136 (mmHg)
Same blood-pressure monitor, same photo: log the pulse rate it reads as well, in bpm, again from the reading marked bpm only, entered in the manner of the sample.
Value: 56 (bpm)
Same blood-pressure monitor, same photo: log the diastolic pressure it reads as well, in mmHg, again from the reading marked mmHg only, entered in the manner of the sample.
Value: 99 (mmHg)
